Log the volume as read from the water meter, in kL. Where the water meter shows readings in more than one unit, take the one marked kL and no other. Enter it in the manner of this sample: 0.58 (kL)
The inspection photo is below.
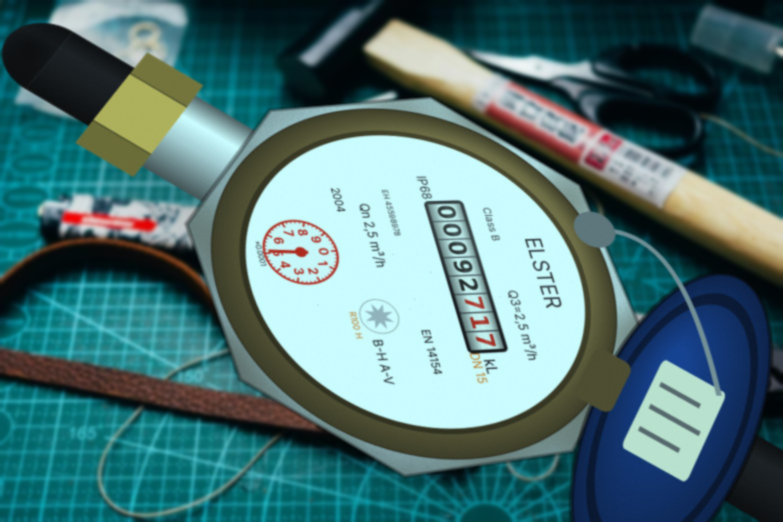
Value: 92.7175 (kL)
